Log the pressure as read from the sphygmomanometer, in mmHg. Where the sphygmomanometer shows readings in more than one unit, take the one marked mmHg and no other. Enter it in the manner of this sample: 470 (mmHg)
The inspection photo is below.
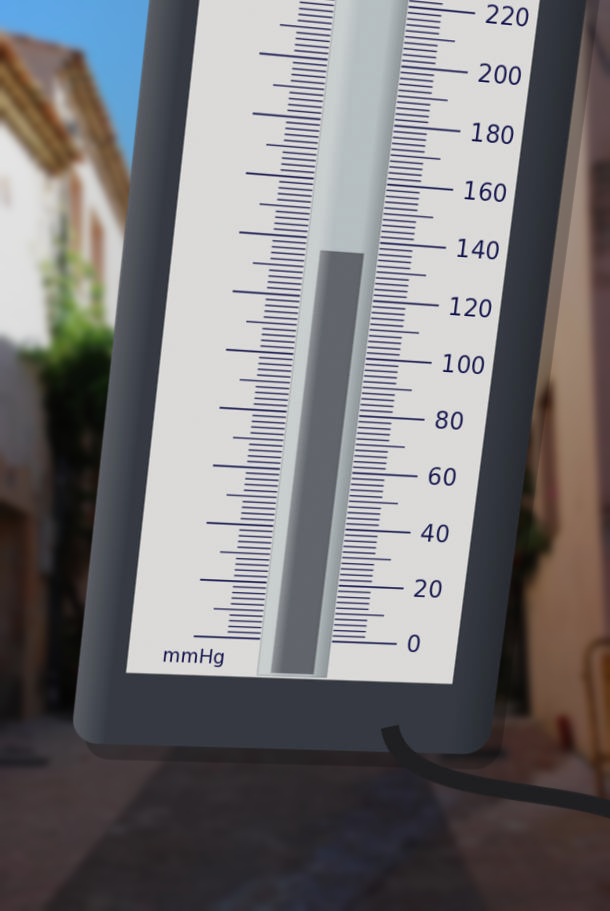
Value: 136 (mmHg)
